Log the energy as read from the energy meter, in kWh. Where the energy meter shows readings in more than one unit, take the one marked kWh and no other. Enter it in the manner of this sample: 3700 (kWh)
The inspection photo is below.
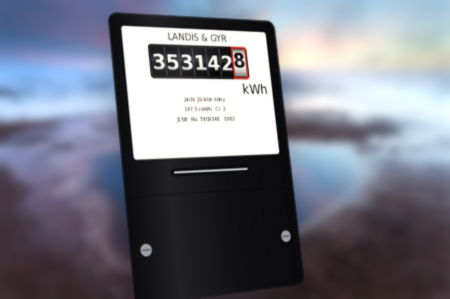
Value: 353142.8 (kWh)
